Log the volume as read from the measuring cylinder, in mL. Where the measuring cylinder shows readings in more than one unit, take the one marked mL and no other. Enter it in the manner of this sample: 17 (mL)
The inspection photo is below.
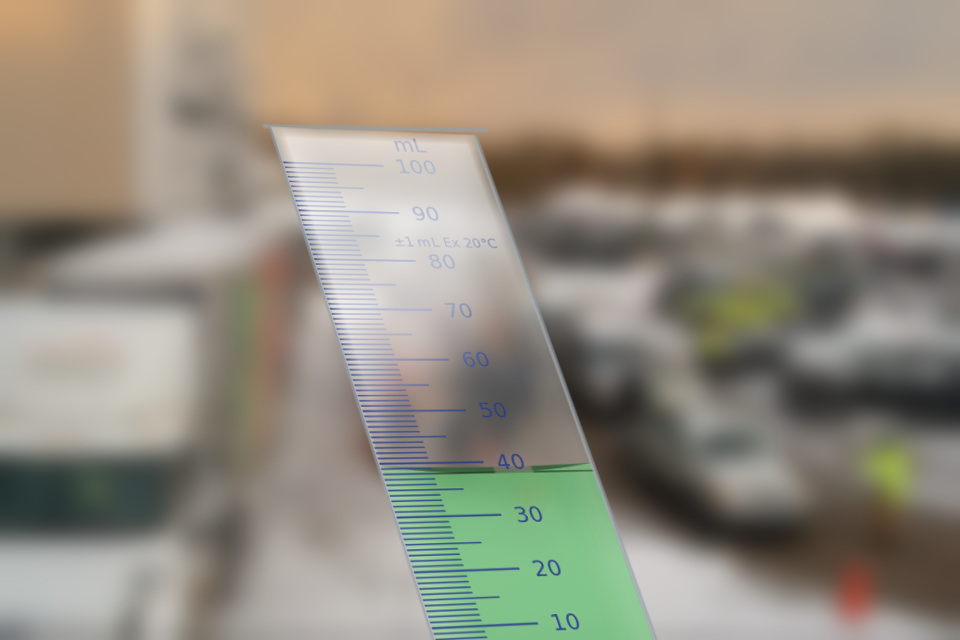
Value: 38 (mL)
